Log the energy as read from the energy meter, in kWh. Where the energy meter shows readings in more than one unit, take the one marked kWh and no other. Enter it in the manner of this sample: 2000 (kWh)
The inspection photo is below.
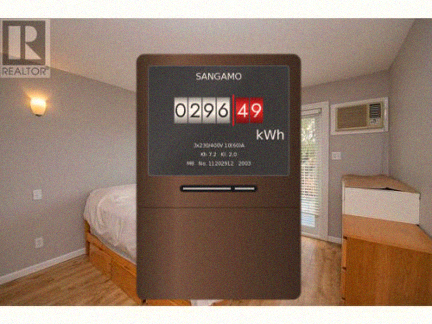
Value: 296.49 (kWh)
